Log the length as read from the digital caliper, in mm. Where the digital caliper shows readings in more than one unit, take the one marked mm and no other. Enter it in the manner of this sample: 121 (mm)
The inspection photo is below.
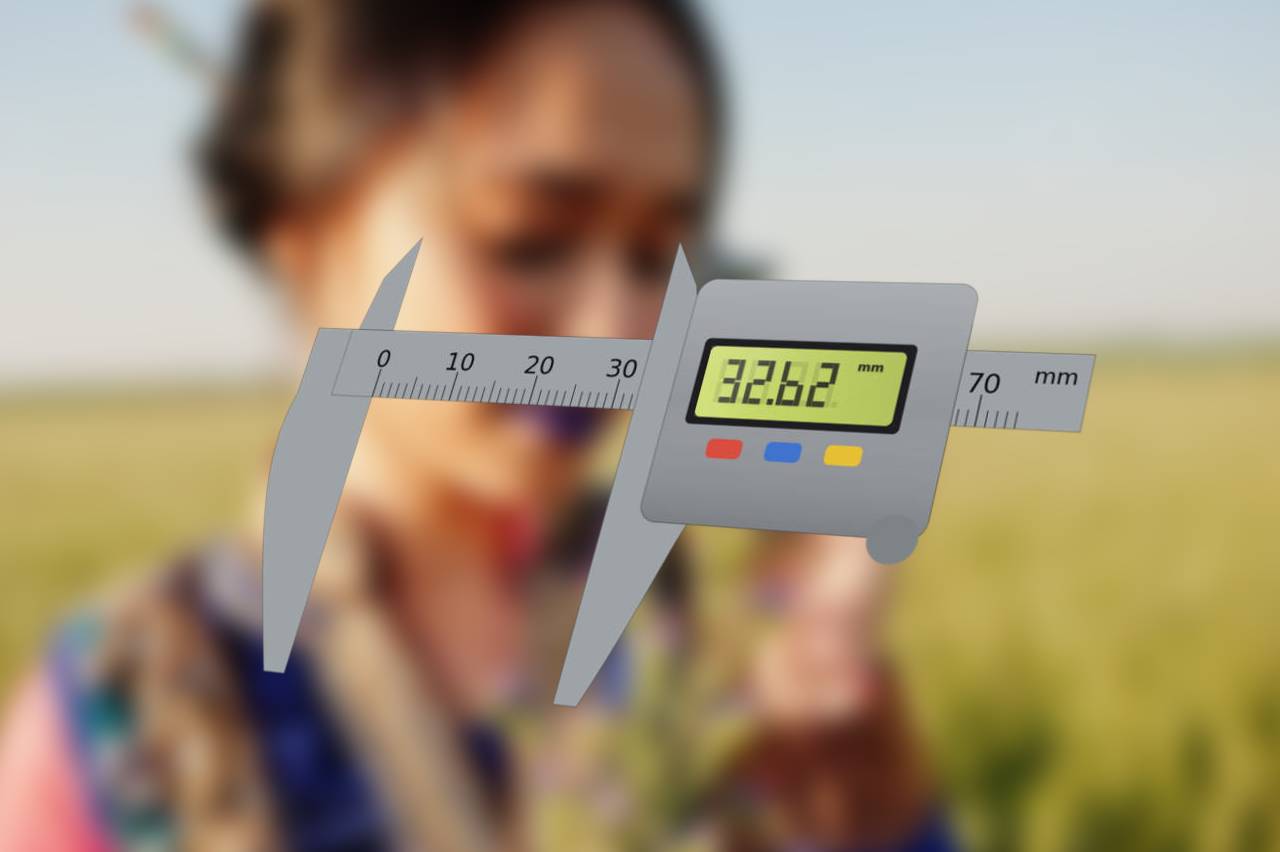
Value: 32.62 (mm)
